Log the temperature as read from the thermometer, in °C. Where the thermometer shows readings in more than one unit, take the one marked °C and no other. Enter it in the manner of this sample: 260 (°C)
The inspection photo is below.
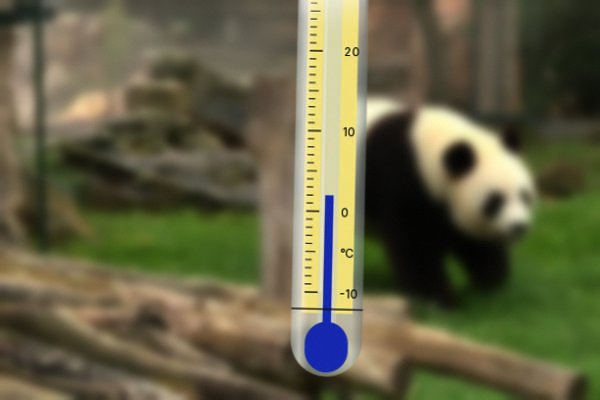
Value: 2 (°C)
